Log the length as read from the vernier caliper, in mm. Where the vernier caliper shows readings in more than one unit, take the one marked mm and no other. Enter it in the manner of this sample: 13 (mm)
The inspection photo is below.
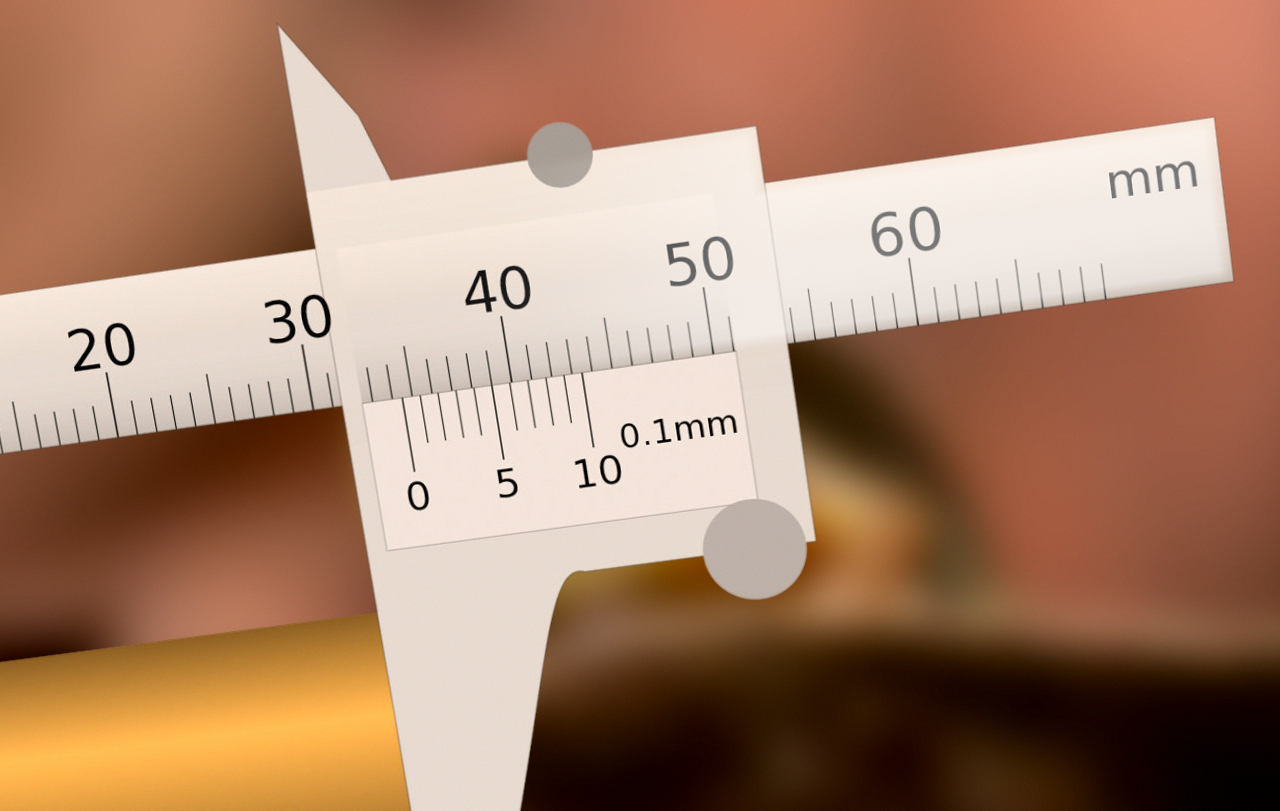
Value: 34.5 (mm)
